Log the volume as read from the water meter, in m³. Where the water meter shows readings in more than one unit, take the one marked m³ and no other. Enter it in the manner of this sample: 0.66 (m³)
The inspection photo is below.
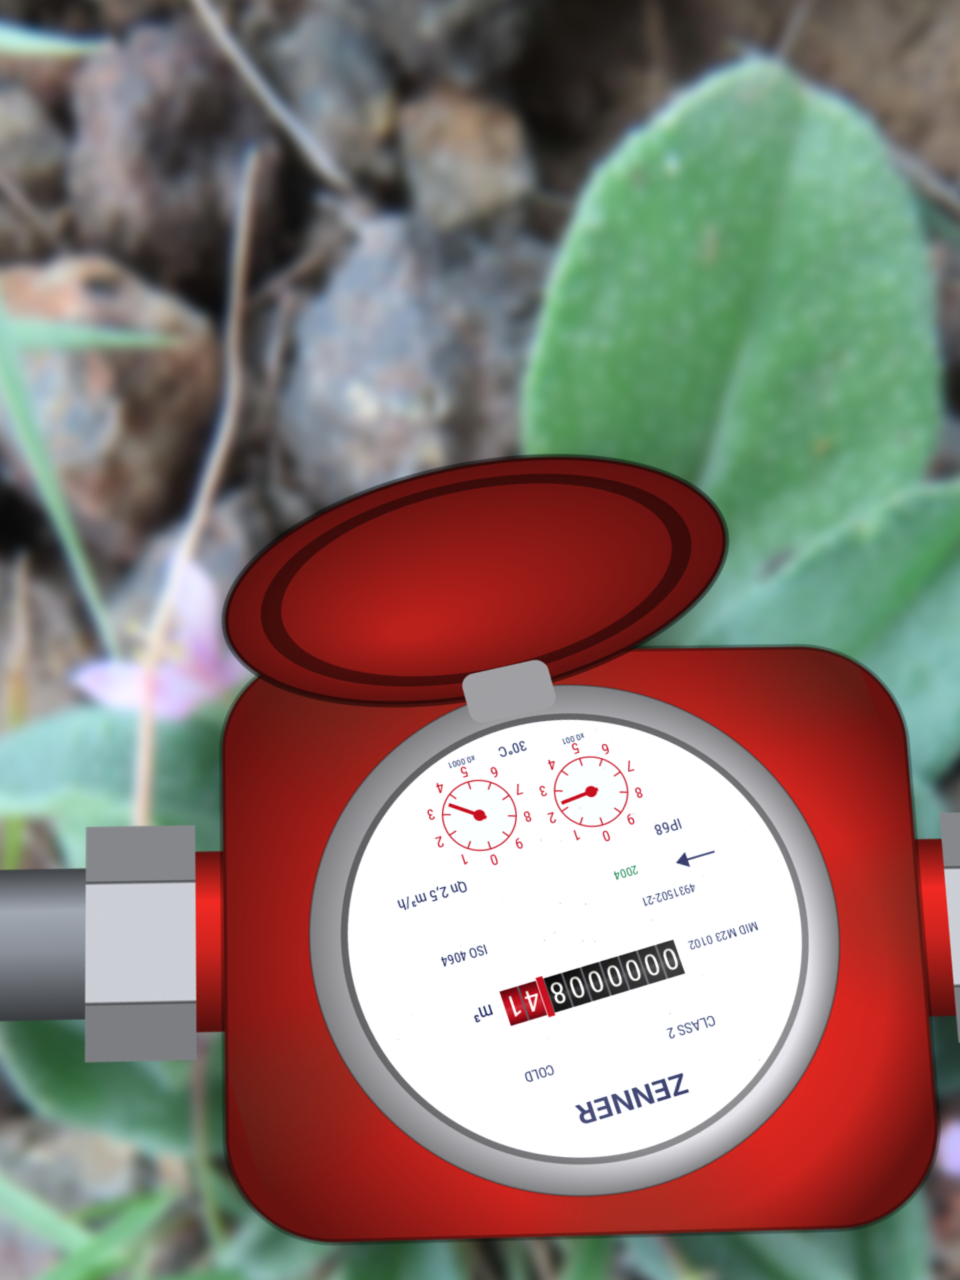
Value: 8.4123 (m³)
